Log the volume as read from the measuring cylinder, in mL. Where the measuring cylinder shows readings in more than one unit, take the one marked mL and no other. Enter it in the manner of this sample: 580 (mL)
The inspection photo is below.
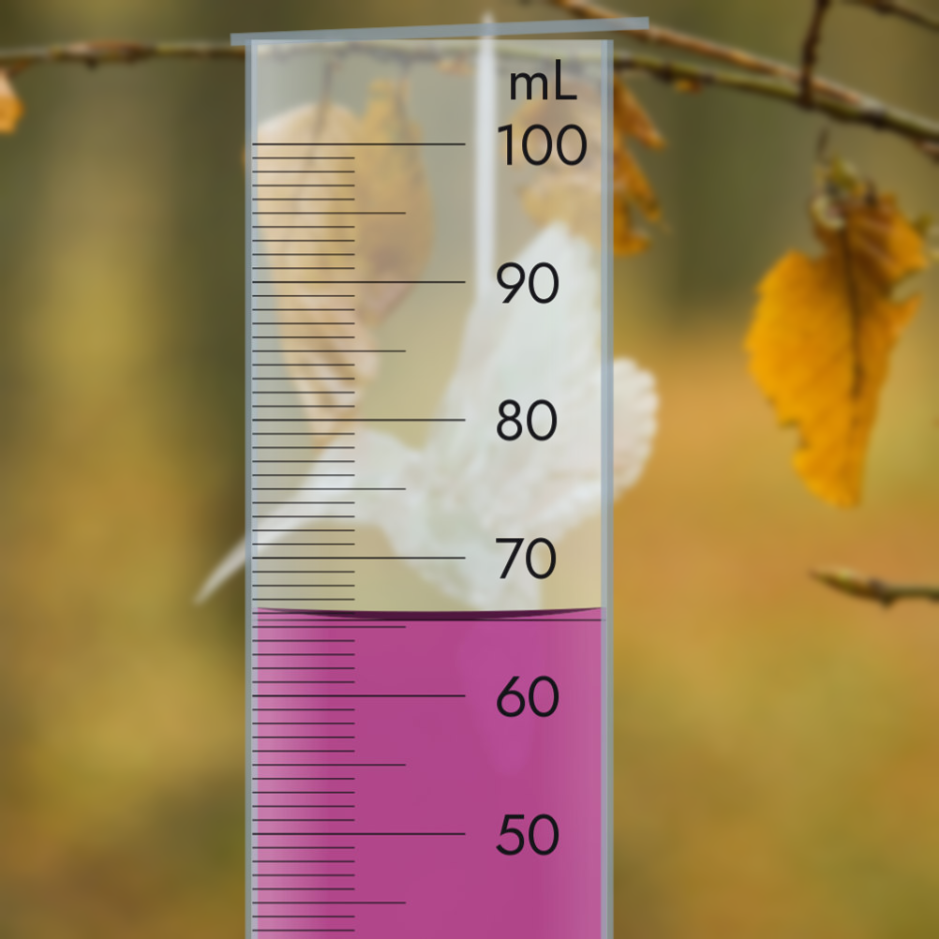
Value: 65.5 (mL)
